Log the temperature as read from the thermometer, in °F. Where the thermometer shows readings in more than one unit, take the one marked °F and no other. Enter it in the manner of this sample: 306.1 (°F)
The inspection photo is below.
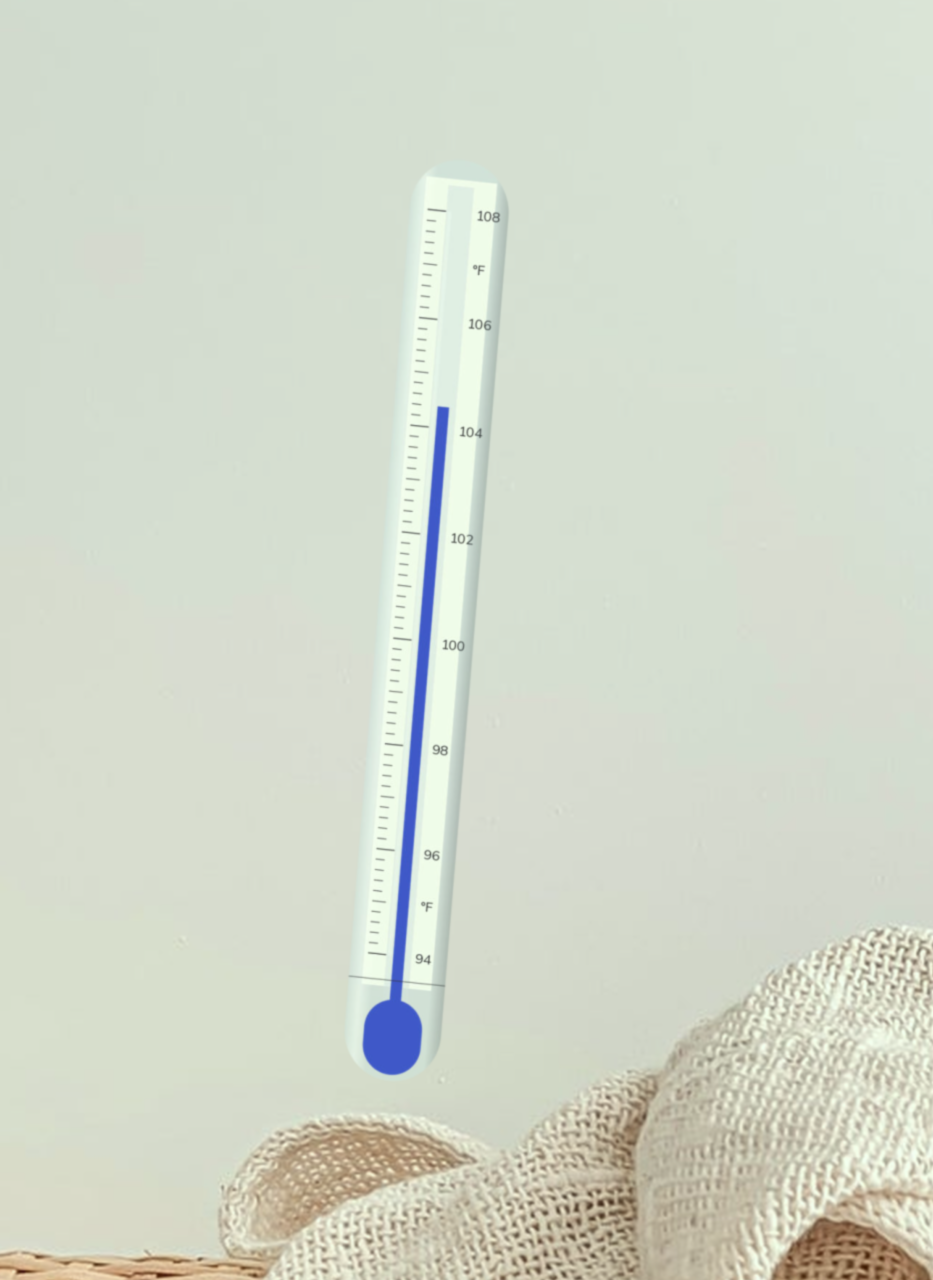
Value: 104.4 (°F)
